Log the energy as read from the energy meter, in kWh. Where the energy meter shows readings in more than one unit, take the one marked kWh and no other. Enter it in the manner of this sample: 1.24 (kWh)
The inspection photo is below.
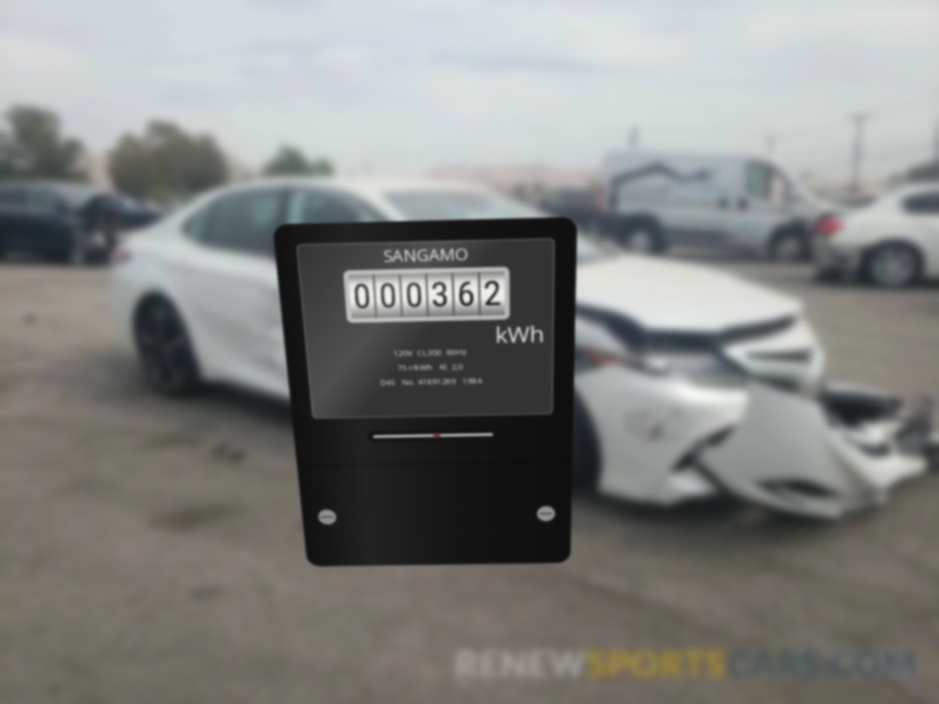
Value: 362 (kWh)
